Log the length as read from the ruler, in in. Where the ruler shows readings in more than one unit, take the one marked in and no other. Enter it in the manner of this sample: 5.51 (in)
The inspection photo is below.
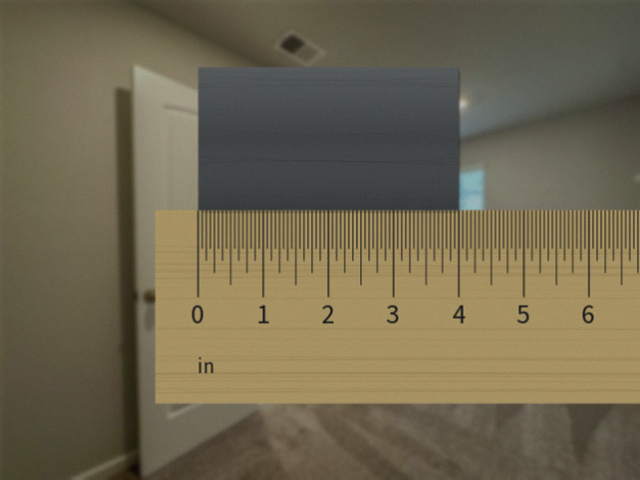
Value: 4 (in)
